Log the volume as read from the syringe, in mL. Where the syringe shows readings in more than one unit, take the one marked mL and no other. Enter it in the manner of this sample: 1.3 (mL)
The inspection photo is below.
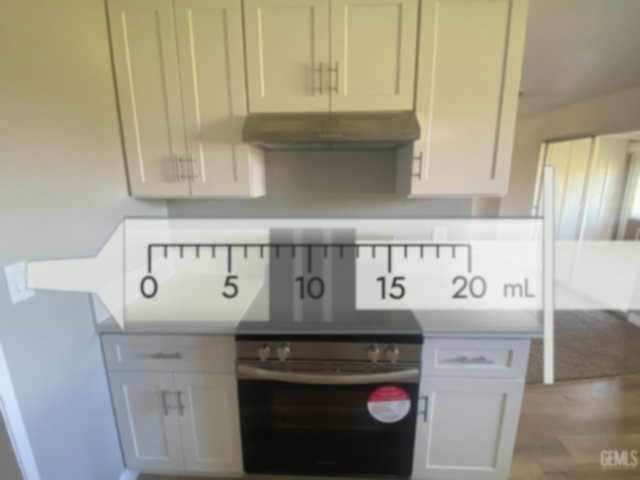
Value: 7.5 (mL)
